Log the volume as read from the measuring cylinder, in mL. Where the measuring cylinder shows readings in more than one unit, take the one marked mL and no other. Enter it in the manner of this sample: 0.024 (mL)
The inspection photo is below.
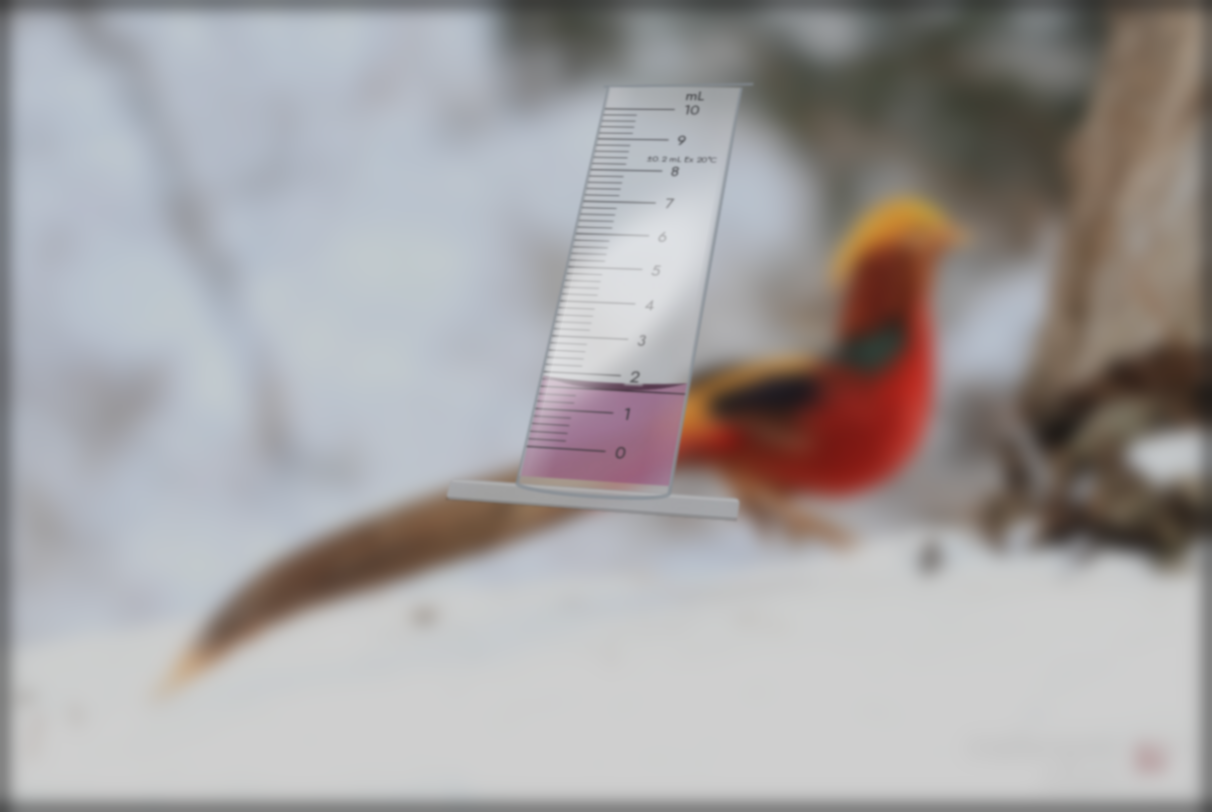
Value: 1.6 (mL)
